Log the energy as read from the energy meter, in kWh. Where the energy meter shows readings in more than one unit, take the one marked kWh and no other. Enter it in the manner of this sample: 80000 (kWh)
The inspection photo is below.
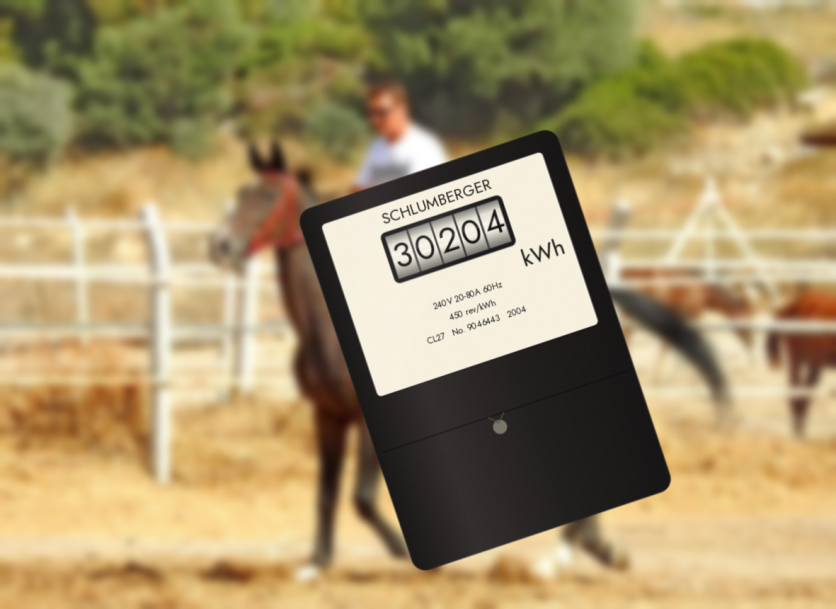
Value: 30204 (kWh)
